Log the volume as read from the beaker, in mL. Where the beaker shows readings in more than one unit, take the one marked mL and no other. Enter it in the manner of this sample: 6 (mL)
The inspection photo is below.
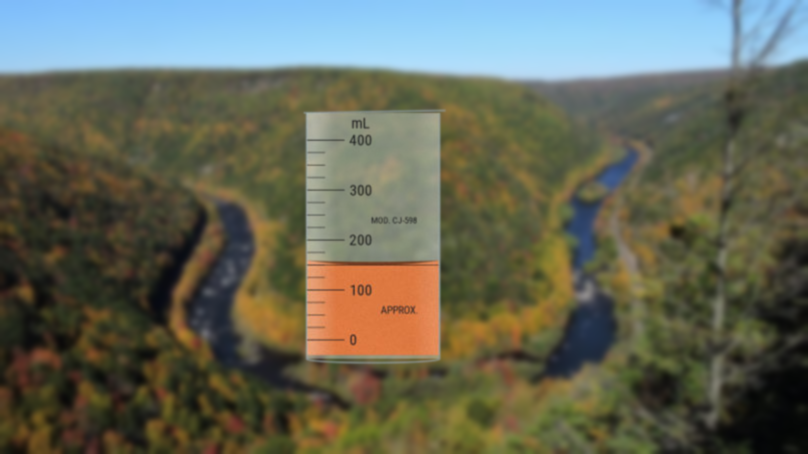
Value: 150 (mL)
